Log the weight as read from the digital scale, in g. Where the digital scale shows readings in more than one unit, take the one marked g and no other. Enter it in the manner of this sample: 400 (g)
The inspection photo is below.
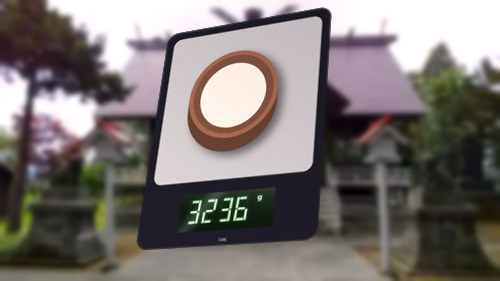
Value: 3236 (g)
